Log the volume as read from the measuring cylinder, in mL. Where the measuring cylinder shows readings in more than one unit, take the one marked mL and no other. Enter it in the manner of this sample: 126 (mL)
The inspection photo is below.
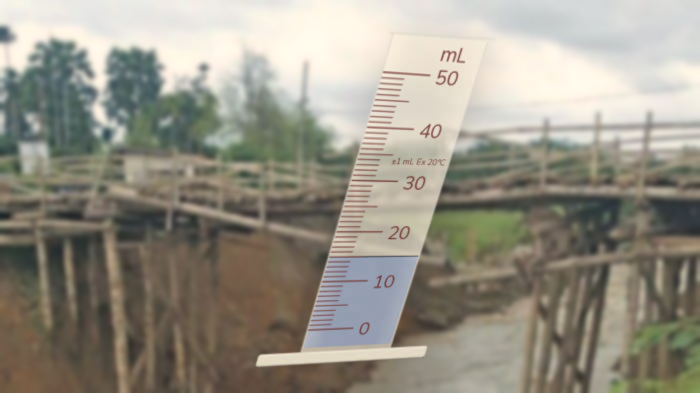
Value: 15 (mL)
